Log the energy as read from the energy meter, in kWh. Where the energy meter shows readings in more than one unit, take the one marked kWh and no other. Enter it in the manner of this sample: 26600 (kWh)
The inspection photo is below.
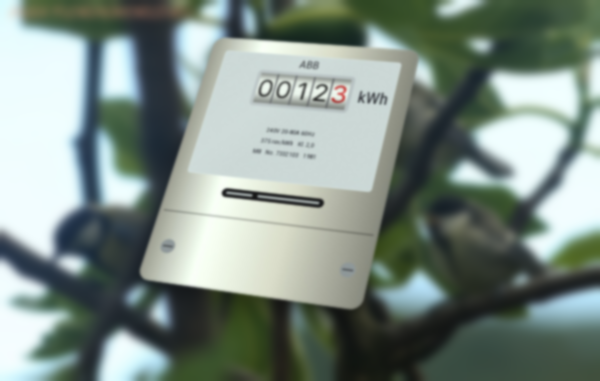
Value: 12.3 (kWh)
